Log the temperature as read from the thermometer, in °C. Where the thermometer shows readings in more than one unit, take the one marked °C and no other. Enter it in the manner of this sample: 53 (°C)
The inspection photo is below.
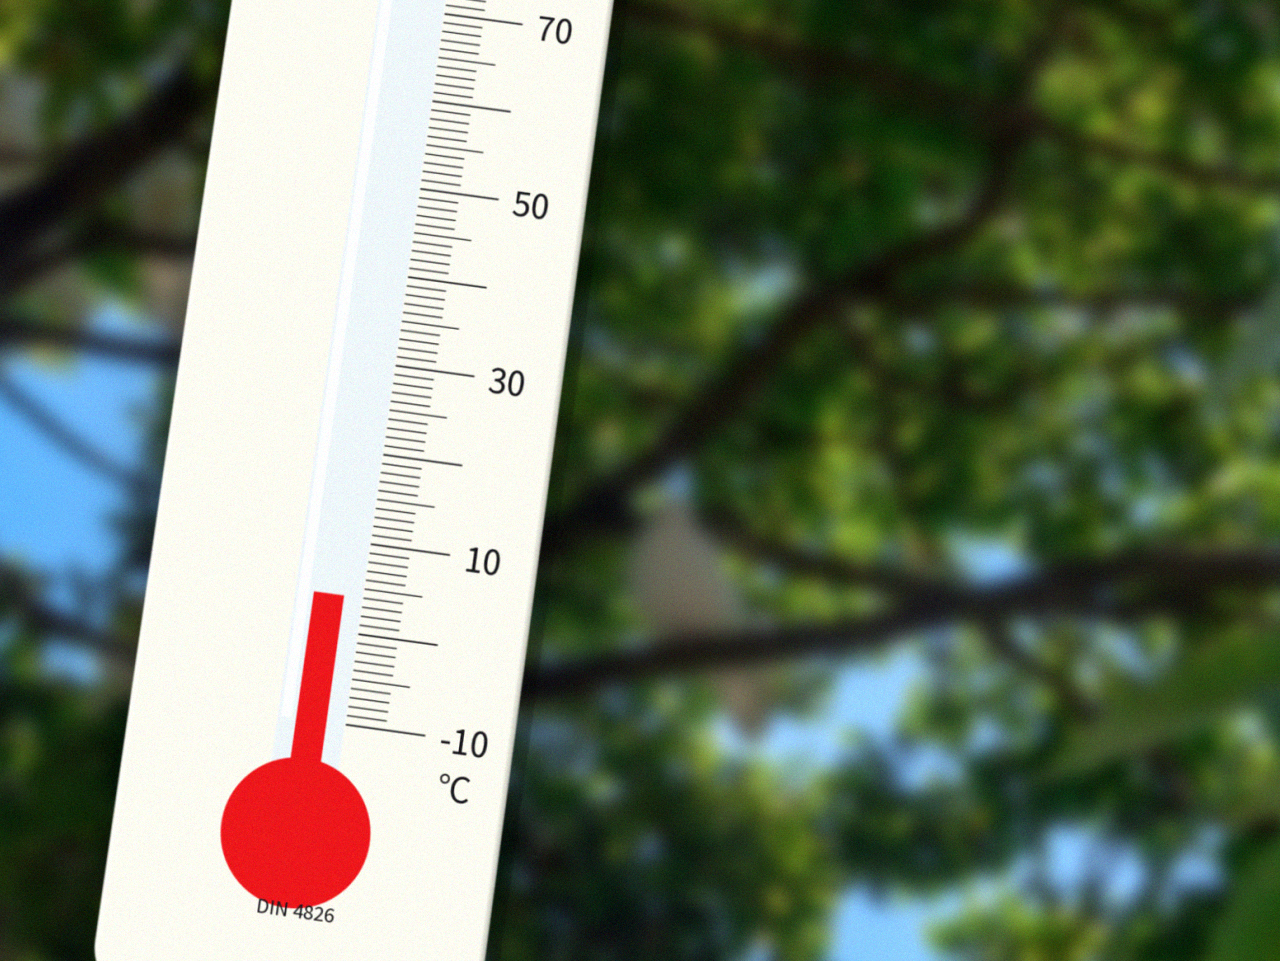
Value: 4 (°C)
